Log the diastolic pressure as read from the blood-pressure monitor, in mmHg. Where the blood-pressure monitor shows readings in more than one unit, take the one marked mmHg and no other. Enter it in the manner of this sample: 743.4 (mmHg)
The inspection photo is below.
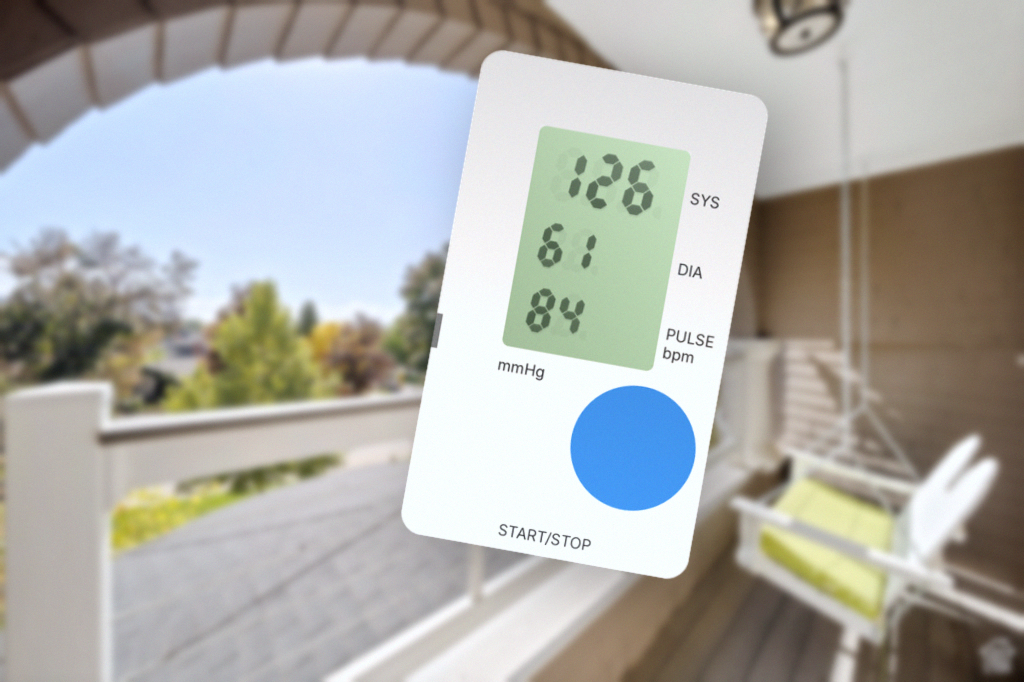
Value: 61 (mmHg)
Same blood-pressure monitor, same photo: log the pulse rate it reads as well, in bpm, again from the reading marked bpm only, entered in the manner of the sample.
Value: 84 (bpm)
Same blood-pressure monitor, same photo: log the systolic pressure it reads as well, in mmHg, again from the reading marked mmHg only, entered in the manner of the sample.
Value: 126 (mmHg)
